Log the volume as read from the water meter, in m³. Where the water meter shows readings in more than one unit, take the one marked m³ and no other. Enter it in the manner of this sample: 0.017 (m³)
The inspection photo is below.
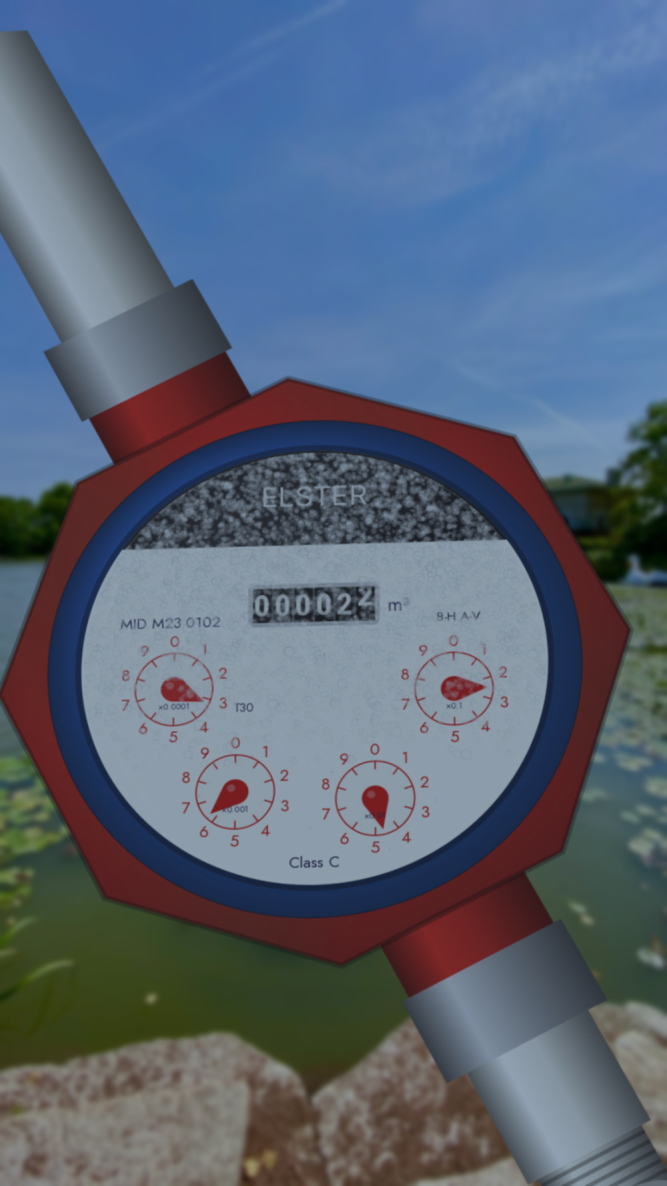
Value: 22.2463 (m³)
